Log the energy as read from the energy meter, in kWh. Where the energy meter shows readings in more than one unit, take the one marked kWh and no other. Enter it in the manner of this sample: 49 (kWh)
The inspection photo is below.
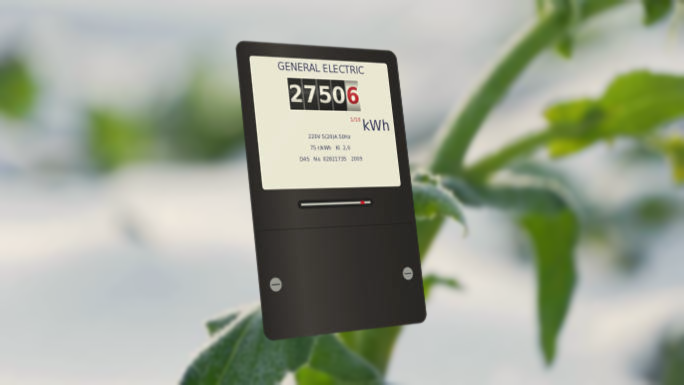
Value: 2750.6 (kWh)
